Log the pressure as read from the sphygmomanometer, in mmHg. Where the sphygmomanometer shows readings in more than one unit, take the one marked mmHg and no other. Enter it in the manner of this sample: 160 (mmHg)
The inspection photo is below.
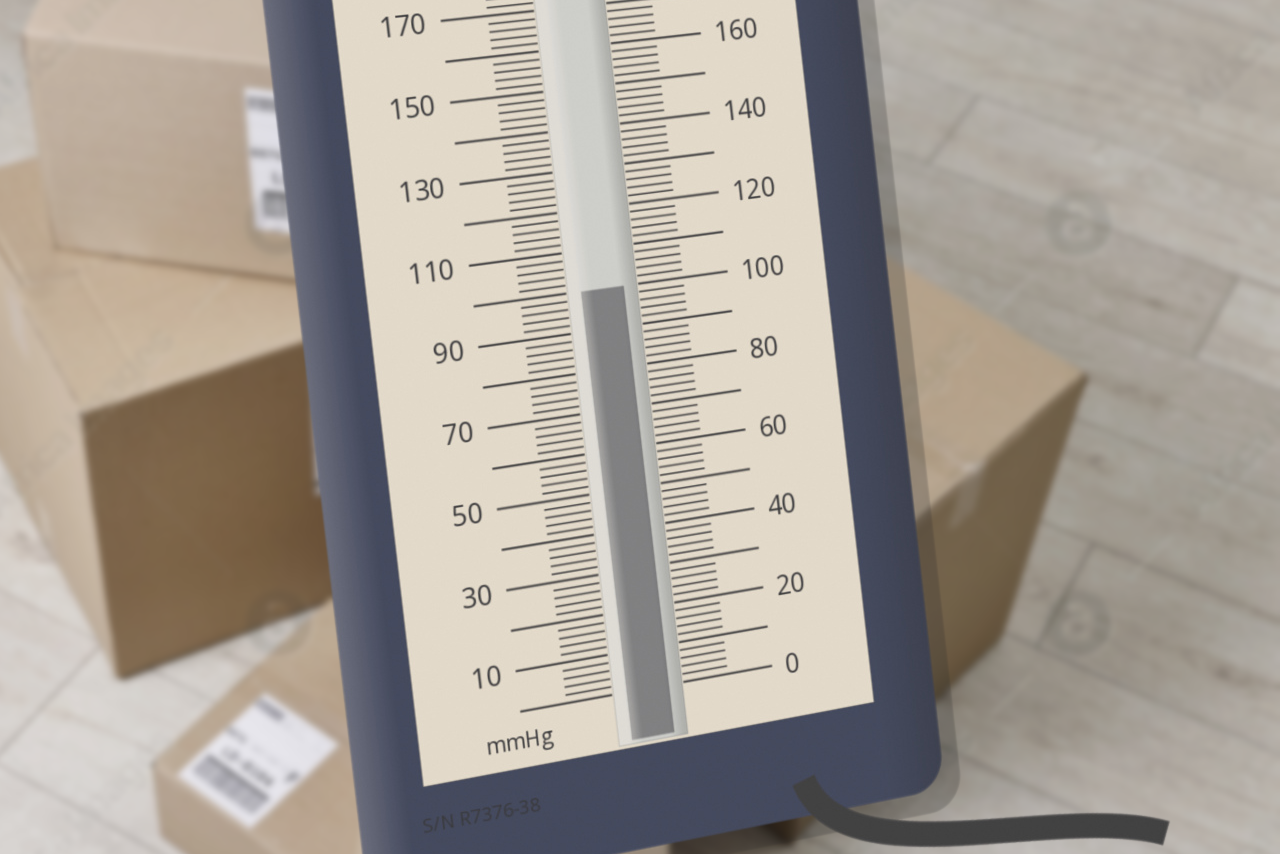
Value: 100 (mmHg)
